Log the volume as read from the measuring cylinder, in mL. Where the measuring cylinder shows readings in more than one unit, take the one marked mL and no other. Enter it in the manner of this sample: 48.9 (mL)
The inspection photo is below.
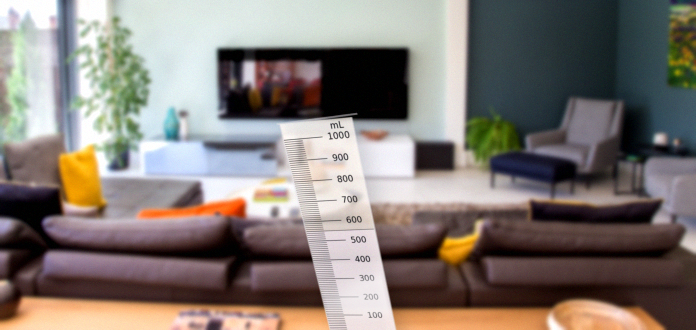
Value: 550 (mL)
